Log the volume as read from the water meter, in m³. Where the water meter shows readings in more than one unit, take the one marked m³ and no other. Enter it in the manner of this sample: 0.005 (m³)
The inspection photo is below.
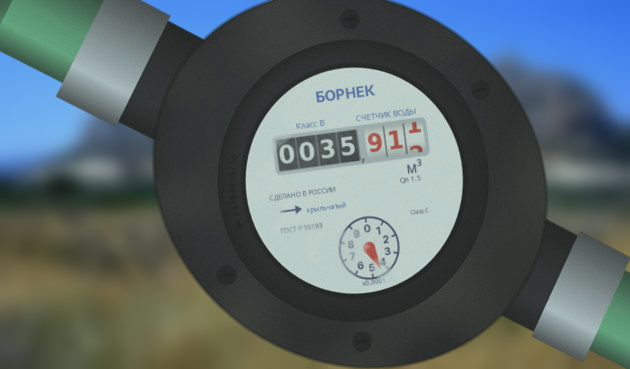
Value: 35.9114 (m³)
